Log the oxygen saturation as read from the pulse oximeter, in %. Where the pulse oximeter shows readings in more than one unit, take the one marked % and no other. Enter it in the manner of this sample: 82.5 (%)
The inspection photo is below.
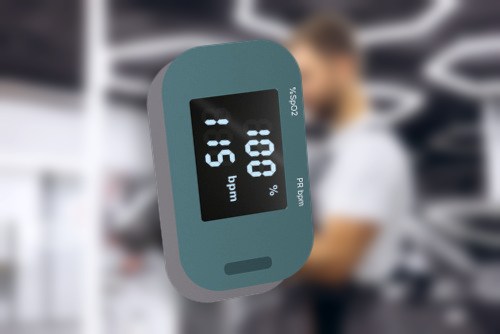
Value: 100 (%)
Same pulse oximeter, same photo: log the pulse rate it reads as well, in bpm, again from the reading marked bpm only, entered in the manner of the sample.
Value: 115 (bpm)
